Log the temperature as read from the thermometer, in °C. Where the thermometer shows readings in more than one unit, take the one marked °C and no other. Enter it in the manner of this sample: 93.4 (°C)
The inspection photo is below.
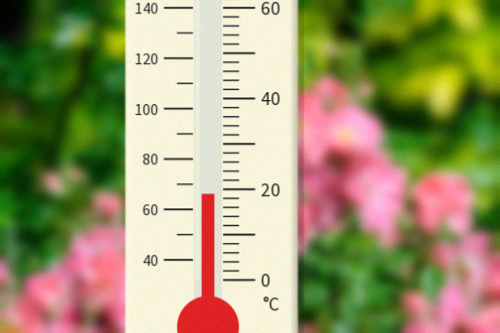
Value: 19 (°C)
